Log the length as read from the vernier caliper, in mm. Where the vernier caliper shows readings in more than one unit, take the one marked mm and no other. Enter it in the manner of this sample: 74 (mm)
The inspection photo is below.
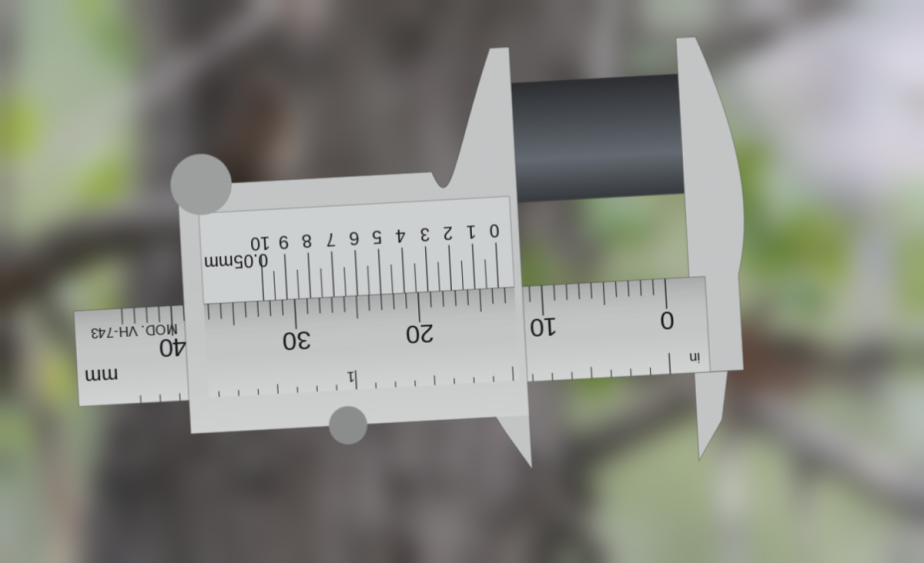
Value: 13.5 (mm)
